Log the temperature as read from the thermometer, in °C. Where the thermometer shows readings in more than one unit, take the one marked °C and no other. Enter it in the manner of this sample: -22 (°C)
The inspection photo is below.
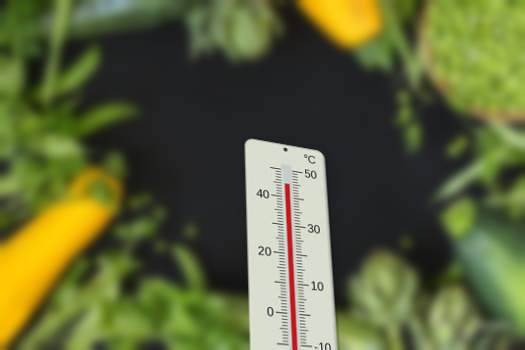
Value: 45 (°C)
